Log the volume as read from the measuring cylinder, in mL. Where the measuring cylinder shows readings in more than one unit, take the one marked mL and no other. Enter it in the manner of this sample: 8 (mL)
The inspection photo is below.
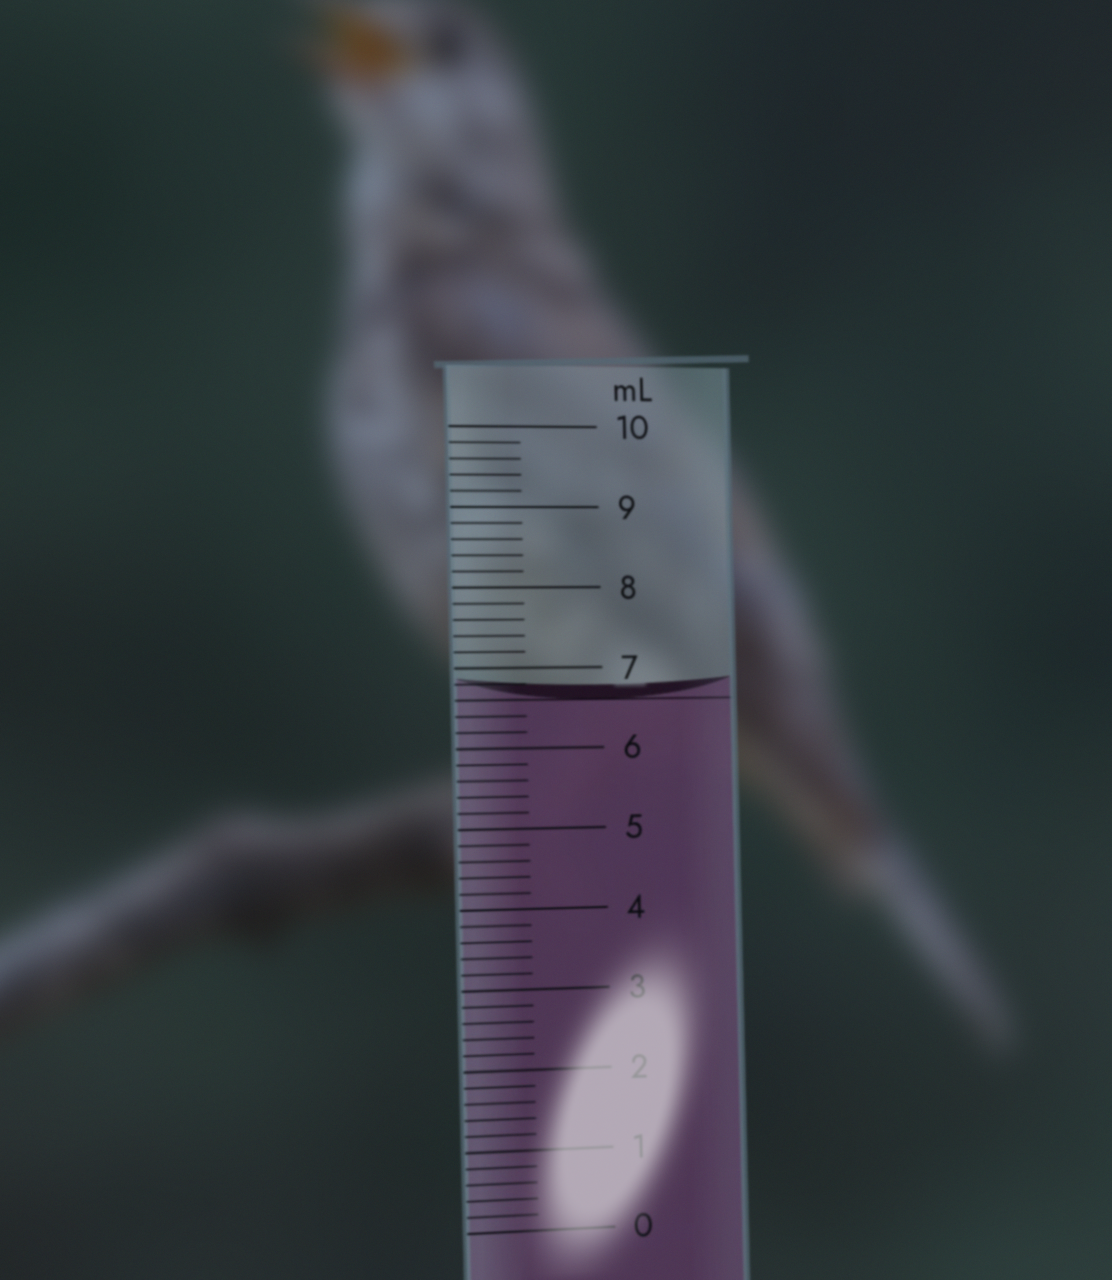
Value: 6.6 (mL)
